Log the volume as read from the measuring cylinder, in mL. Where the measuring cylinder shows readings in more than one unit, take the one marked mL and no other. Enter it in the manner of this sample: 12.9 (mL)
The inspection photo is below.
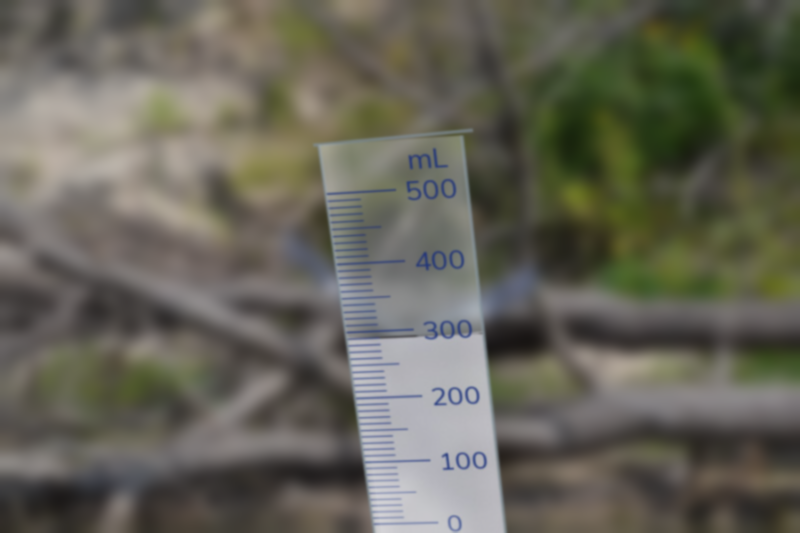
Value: 290 (mL)
